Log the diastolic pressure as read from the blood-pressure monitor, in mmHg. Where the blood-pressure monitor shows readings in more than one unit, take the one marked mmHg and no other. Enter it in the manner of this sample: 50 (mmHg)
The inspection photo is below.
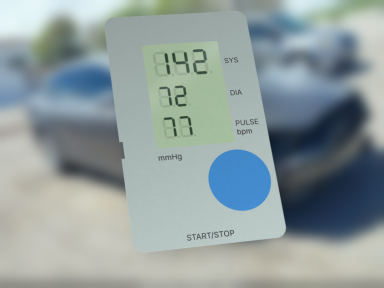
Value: 72 (mmHg)
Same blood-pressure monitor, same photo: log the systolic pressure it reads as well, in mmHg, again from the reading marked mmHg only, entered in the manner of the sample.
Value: 142 (mmHg)
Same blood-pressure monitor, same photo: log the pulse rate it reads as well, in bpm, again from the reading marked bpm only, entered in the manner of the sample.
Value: 77 (bpm)
